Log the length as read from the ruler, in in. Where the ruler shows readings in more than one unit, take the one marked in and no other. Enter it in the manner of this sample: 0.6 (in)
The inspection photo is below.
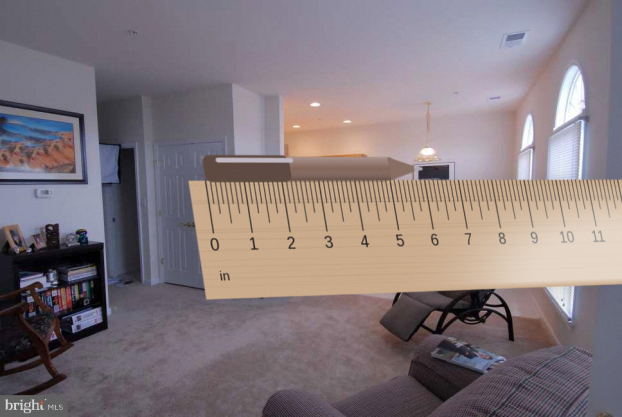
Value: 6 (in)
